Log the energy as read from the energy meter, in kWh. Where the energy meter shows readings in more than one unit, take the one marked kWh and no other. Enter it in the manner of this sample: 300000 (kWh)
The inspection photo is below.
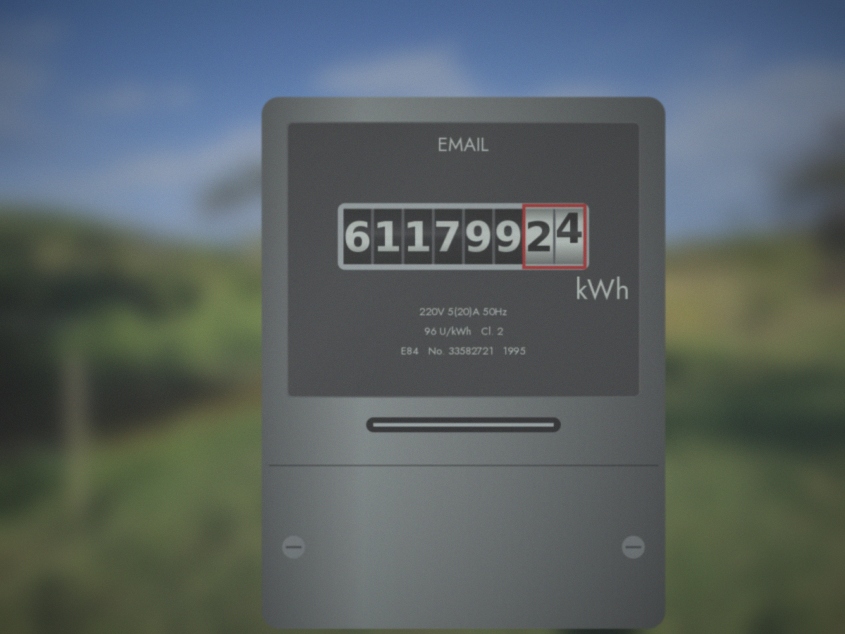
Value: 611799.24 (kWh)
